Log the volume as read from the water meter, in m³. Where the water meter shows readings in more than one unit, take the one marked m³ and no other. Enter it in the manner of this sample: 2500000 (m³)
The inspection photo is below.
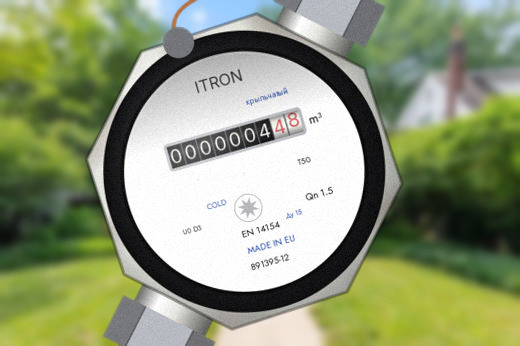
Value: 4.48 (m³)
